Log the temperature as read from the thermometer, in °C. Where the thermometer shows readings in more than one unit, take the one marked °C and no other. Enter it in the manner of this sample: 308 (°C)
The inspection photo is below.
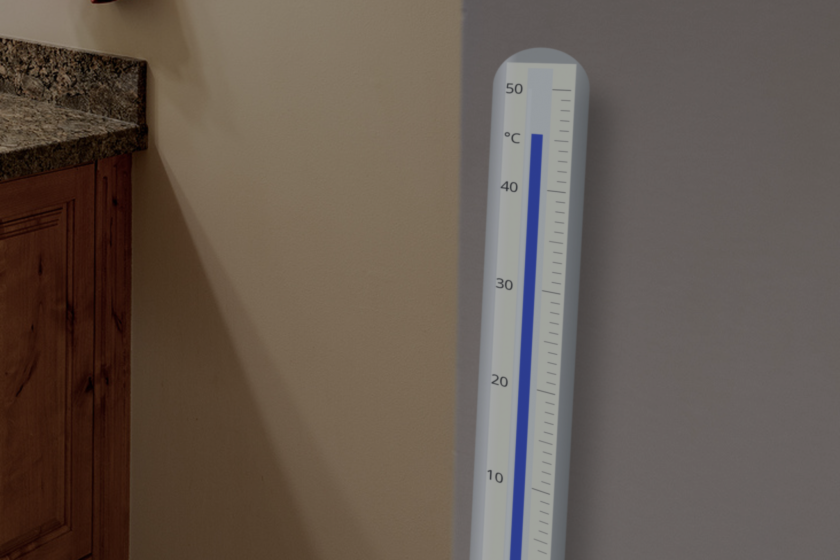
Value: 45.5 (°C)
